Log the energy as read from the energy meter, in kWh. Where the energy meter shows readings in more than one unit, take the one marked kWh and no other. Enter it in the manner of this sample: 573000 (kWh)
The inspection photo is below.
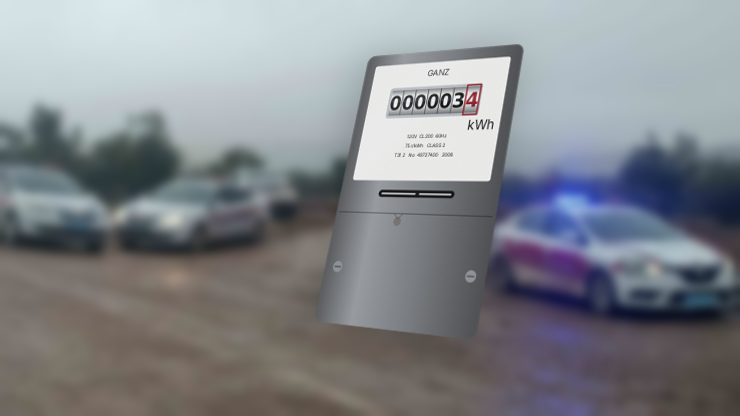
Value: 3.4 (kWh)
